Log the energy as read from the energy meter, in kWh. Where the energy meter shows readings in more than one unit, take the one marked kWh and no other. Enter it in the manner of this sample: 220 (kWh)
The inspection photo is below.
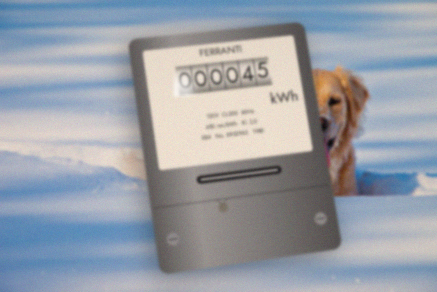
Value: 45 (kWh)
